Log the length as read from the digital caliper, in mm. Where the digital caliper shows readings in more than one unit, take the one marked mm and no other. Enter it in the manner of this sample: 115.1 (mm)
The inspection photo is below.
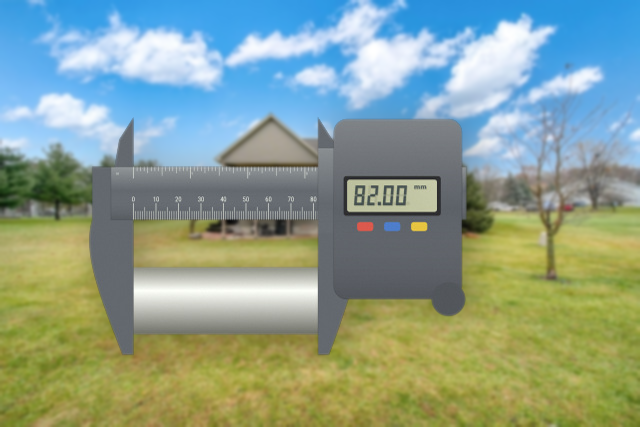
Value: 82.00 (mm)
